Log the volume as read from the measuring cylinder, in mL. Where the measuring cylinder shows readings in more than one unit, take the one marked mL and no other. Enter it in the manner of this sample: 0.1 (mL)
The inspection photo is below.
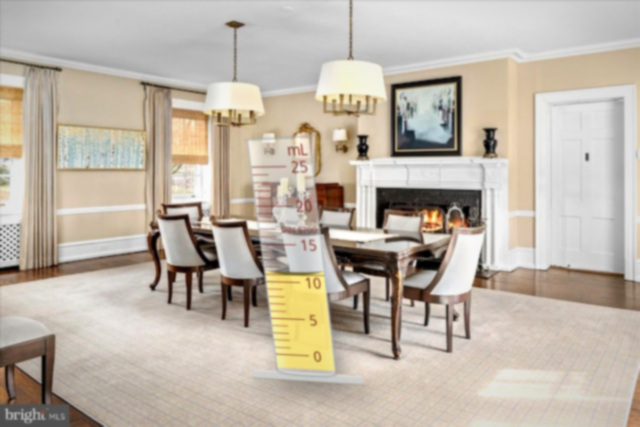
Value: 11 (mL)
